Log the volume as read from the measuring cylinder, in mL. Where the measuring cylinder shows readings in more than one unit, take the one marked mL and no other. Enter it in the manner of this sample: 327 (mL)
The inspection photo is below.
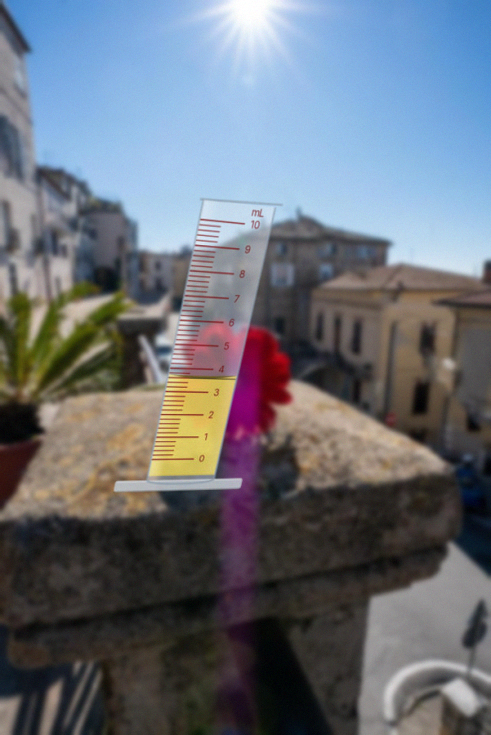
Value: 3.6 (mL)
